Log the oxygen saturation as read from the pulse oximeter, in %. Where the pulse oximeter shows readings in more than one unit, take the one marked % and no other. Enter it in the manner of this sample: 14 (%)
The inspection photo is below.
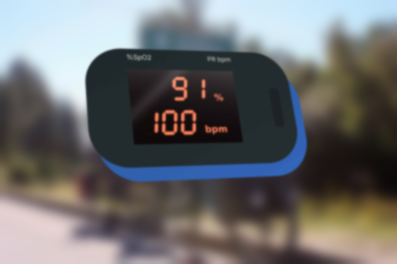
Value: 91 (%)
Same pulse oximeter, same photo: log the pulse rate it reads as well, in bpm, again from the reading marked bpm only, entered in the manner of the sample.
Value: 100 (bpm)
